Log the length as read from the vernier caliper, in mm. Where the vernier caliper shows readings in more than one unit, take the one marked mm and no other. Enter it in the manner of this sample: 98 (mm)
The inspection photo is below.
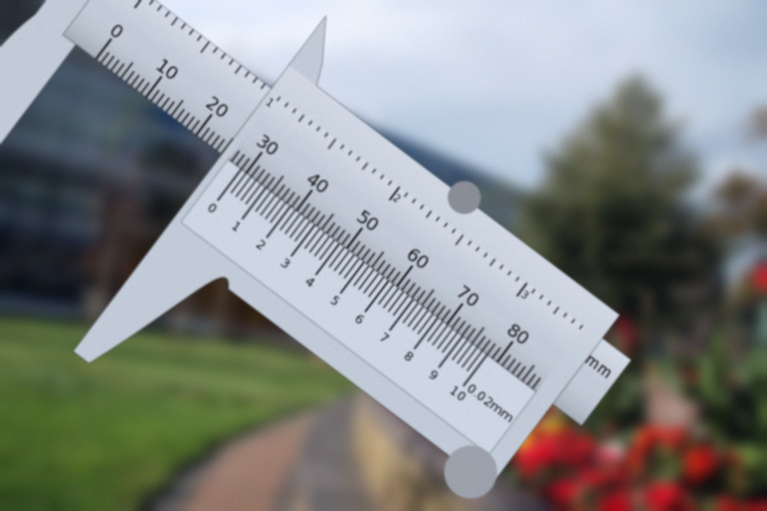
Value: 29.0 (mm)
